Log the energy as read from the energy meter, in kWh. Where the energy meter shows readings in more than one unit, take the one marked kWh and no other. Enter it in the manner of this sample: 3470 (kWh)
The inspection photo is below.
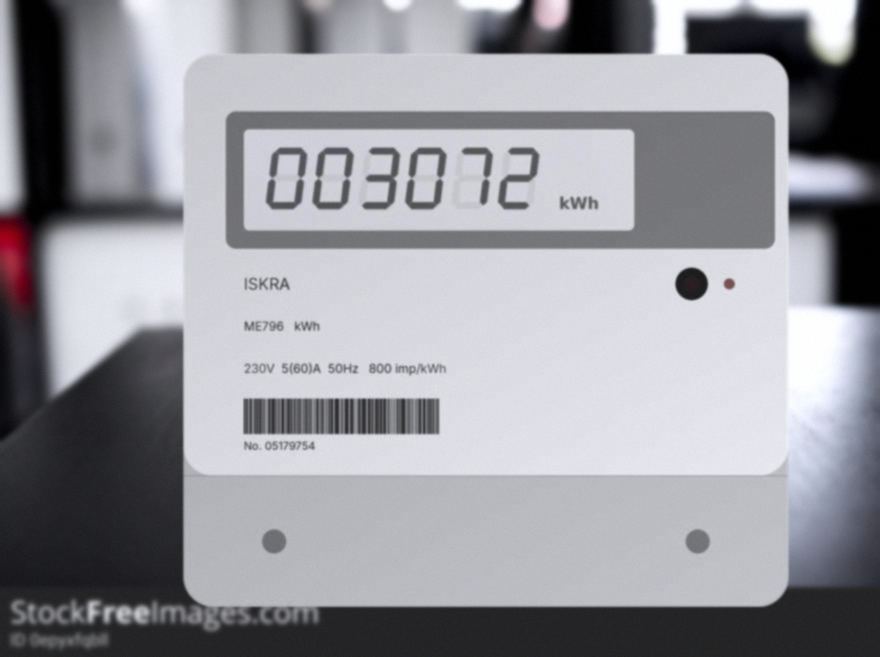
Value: 3072 (kWh)
